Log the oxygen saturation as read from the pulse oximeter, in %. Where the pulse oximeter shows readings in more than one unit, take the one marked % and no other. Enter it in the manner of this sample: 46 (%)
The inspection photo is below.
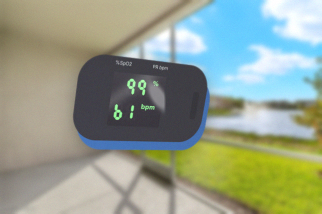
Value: 99 (%)
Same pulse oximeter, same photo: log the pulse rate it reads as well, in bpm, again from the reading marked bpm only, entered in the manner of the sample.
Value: 61 (bpm)
